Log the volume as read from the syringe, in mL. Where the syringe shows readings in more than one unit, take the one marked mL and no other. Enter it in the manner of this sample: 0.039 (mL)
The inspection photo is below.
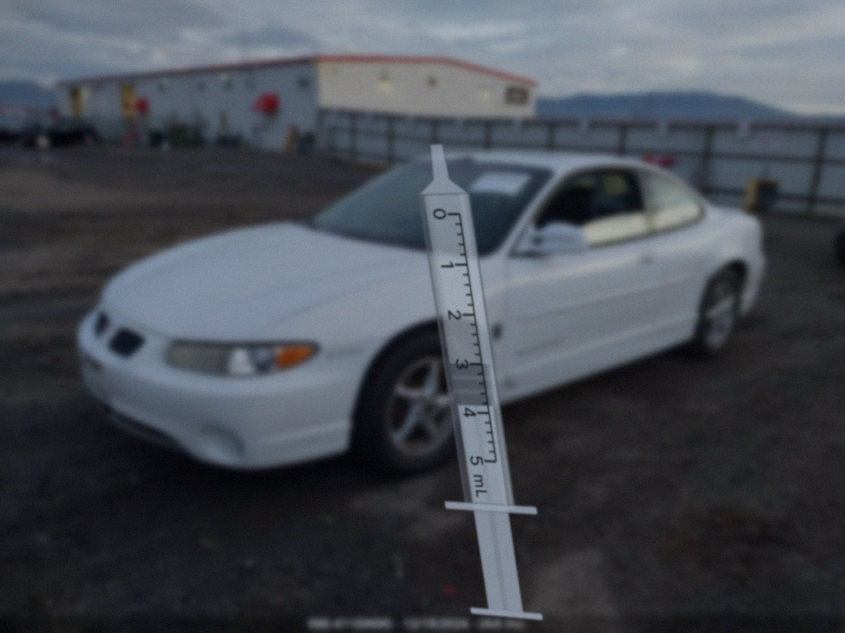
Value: 3 (mL)
